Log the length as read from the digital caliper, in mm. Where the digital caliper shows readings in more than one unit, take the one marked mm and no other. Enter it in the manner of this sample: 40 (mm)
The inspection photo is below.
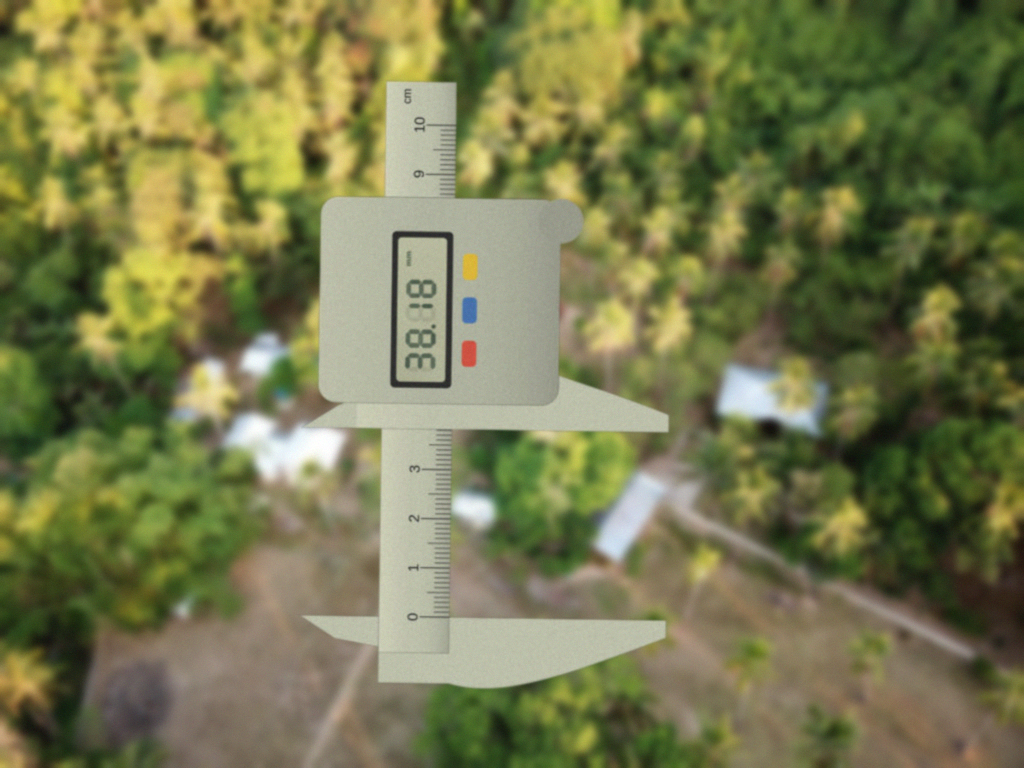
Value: 38.18 (mm)
